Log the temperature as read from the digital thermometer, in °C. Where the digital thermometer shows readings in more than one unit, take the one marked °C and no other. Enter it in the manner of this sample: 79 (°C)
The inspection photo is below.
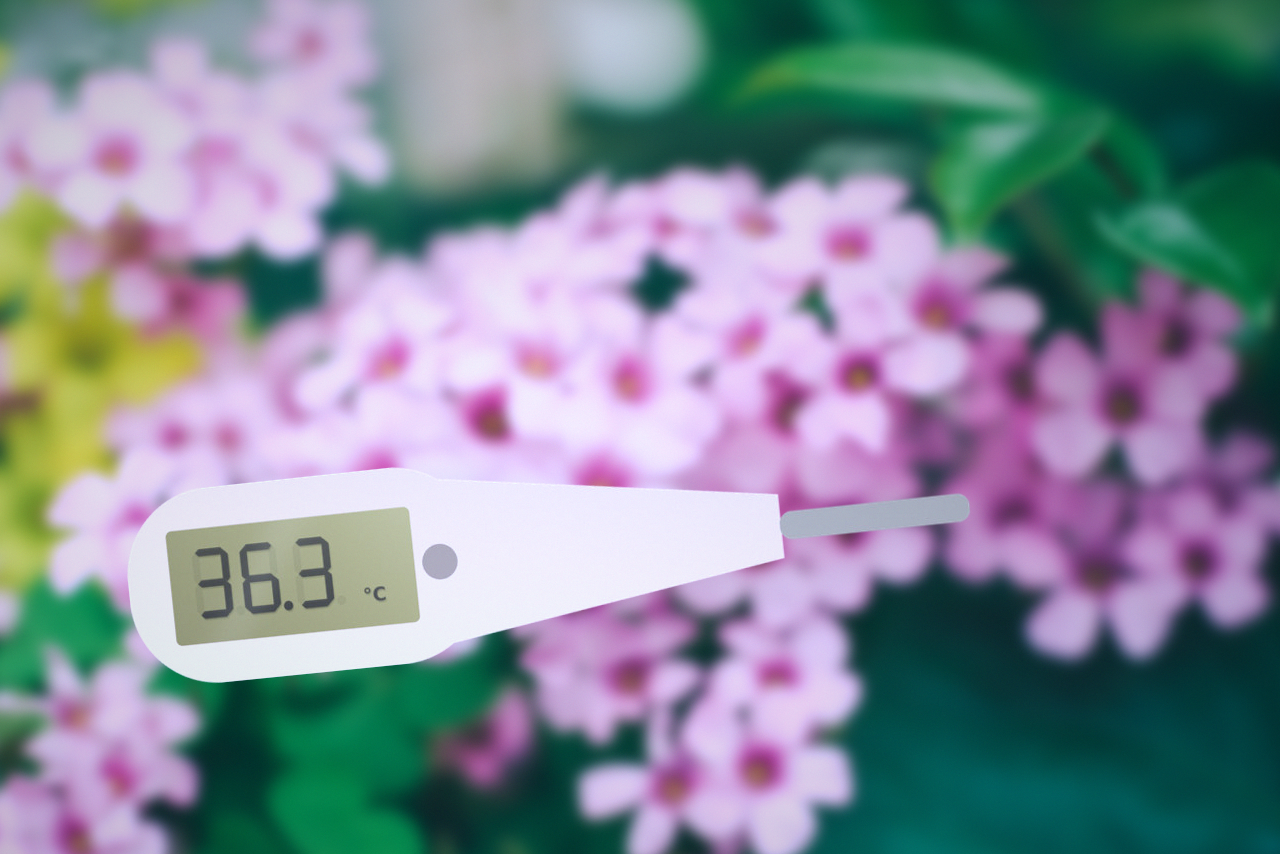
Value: 36.3 (°C)
